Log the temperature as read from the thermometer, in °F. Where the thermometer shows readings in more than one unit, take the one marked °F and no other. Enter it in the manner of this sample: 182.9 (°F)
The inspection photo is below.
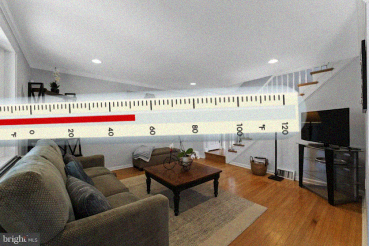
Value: 52 (°F)
